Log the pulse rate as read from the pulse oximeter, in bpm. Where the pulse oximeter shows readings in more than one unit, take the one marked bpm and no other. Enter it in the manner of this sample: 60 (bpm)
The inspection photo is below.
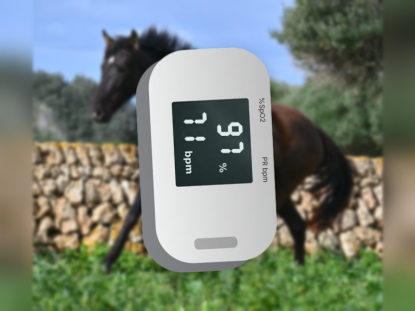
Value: 71 (bpm)
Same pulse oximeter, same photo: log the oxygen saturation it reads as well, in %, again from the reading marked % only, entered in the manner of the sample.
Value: 97 (%)
